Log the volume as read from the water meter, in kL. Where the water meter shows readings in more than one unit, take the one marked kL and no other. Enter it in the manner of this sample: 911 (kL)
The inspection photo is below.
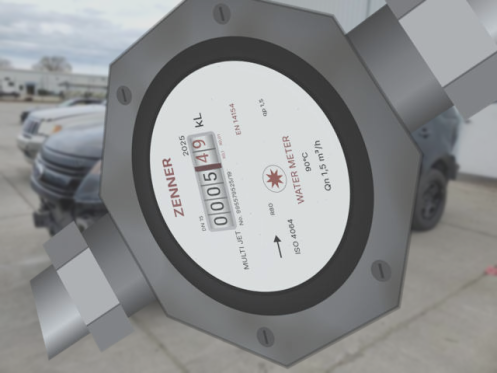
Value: 5.49 (kL)
